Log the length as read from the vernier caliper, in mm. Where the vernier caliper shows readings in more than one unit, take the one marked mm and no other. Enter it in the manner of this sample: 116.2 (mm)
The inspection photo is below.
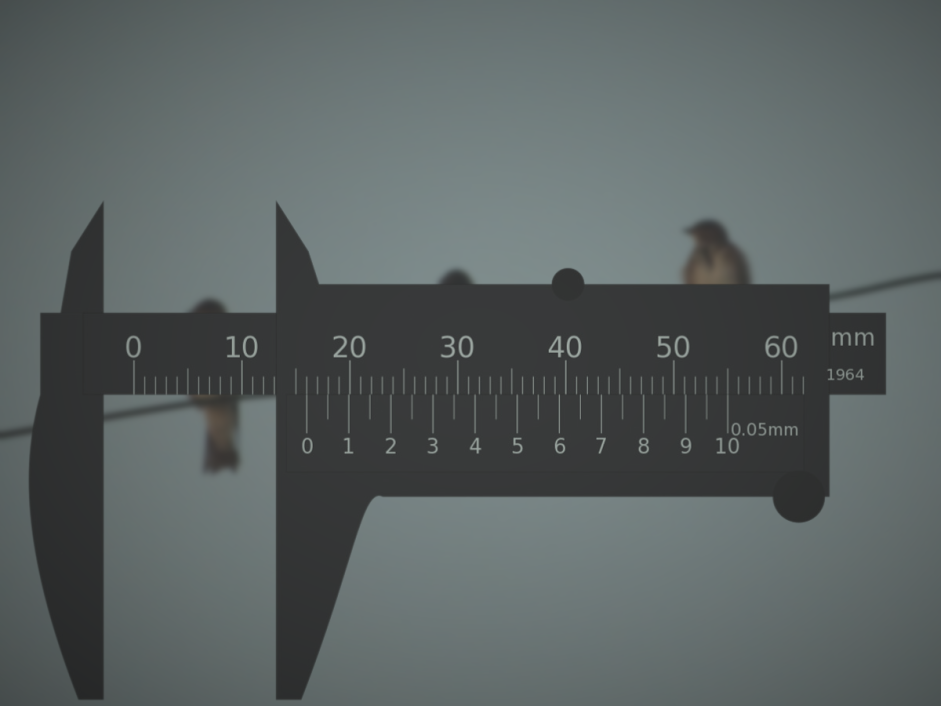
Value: 16.0 (mm)
